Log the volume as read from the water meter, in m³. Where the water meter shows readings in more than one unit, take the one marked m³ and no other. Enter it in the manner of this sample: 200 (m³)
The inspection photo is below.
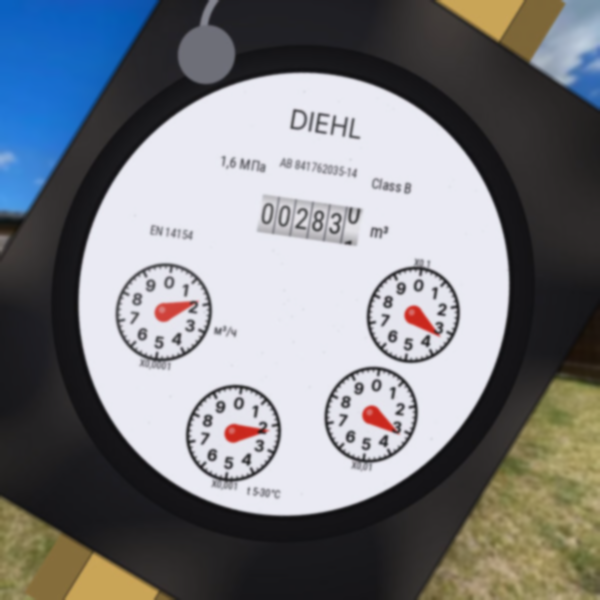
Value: 2830.3321 (m³)
